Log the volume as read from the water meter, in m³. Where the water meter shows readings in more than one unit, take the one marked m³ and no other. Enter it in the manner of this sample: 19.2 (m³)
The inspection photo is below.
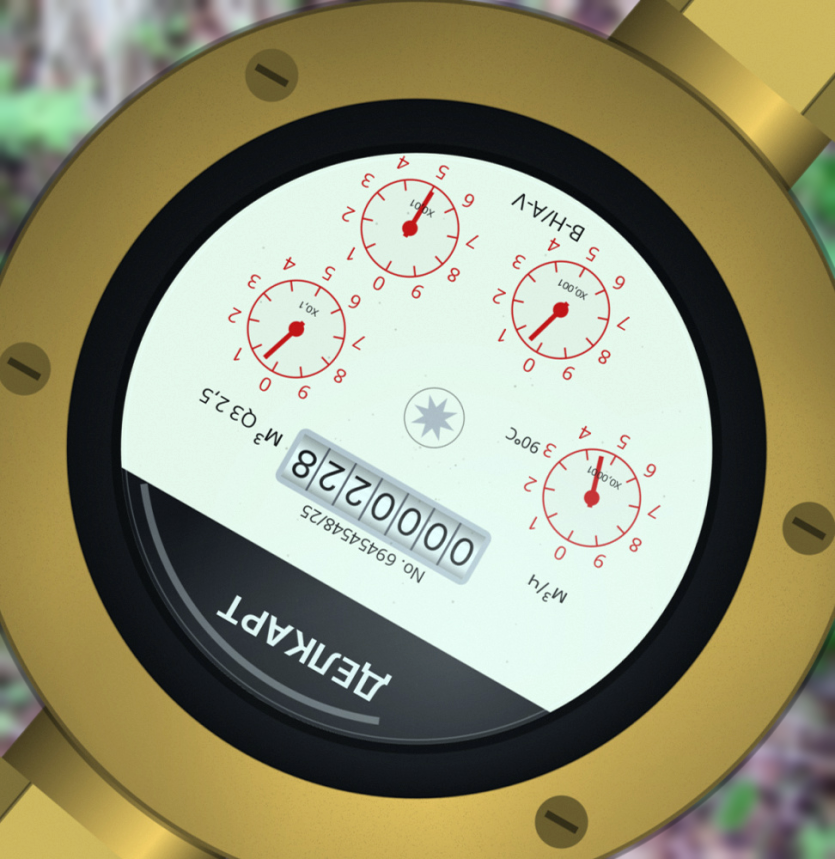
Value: 228.0504 (m³)
